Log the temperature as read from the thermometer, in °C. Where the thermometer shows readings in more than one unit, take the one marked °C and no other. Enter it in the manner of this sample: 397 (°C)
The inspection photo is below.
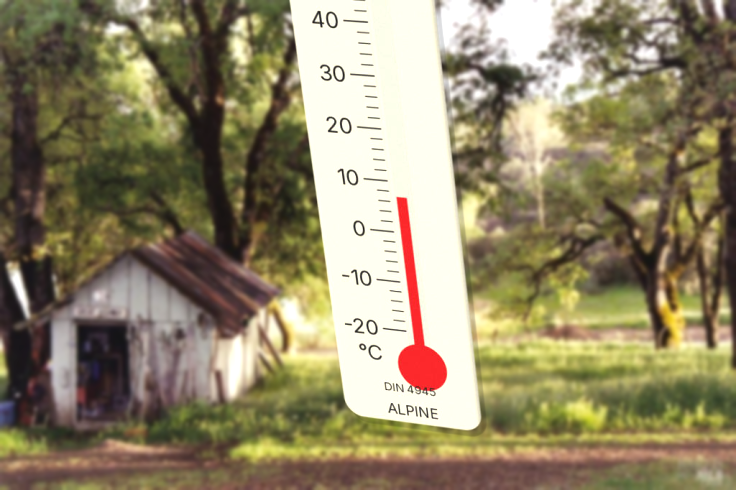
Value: 7 (°C)
